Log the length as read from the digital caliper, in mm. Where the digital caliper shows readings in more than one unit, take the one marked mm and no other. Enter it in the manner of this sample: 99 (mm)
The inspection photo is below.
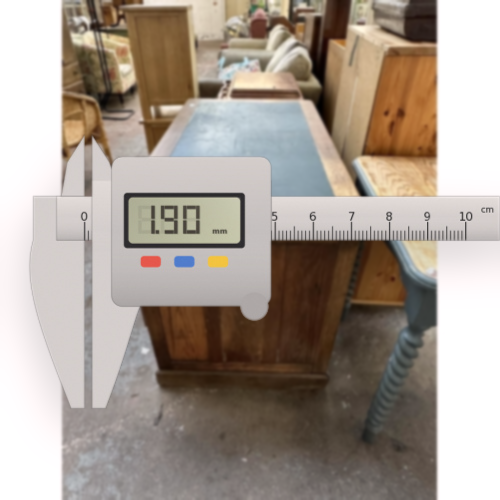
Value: 1.90 (mm)
